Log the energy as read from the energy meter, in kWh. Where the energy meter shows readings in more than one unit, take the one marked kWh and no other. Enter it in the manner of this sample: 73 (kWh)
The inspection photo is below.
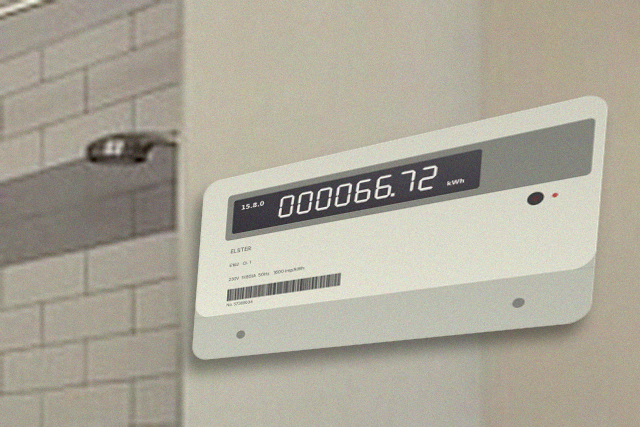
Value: 66.72 (kWh)
